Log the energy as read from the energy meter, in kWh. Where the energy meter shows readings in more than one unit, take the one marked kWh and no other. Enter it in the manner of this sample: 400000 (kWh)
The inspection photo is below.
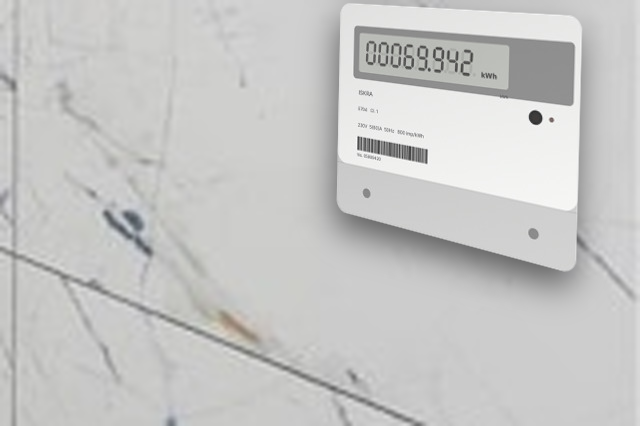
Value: 69.942 (kWh)
